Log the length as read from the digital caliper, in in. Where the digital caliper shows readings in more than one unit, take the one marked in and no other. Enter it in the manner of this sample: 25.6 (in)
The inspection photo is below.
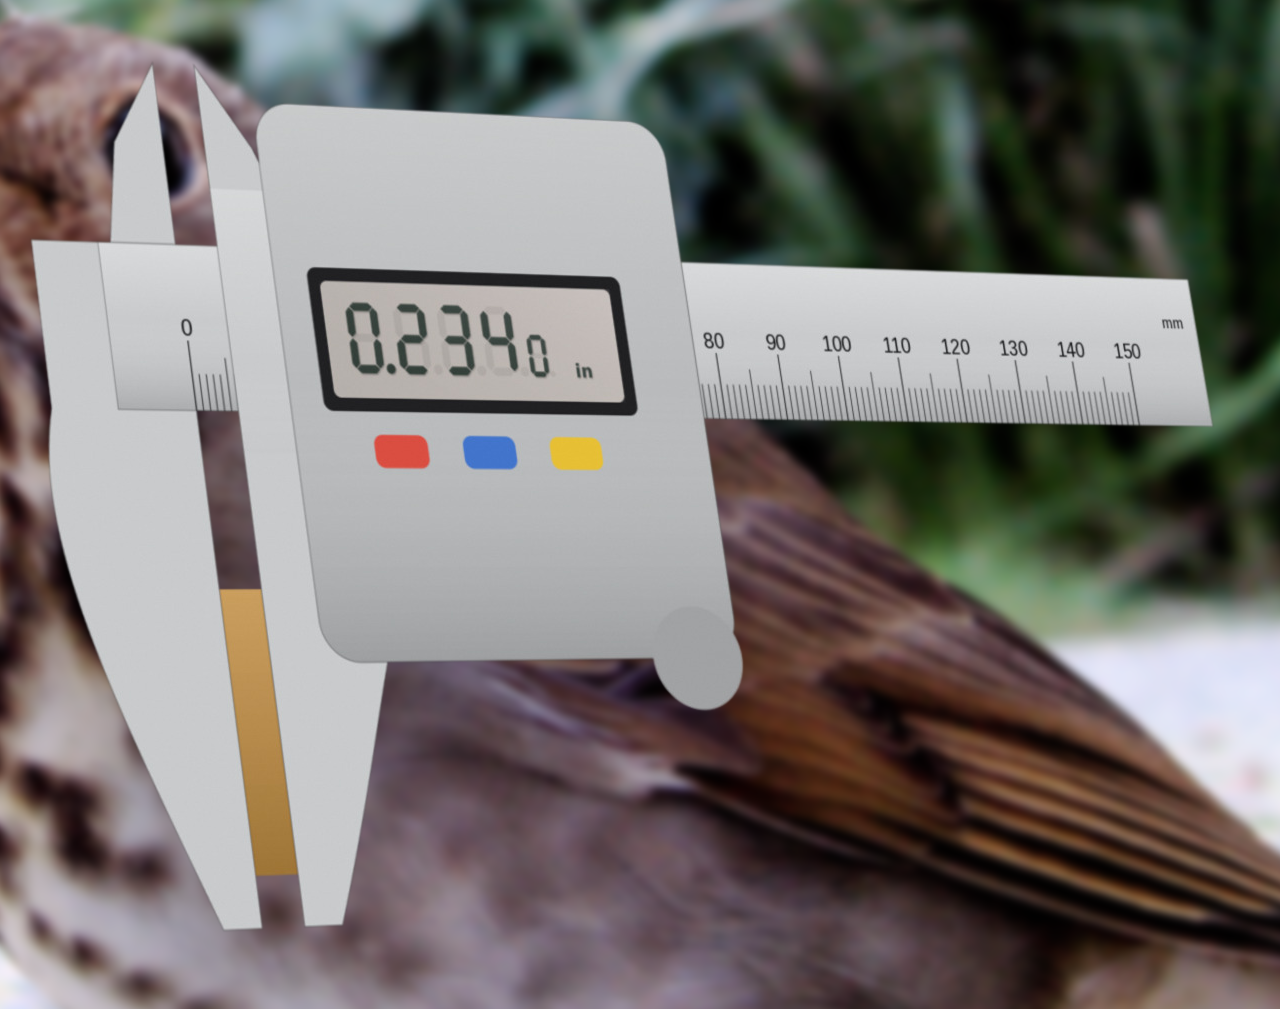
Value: 0.2340 (in)
